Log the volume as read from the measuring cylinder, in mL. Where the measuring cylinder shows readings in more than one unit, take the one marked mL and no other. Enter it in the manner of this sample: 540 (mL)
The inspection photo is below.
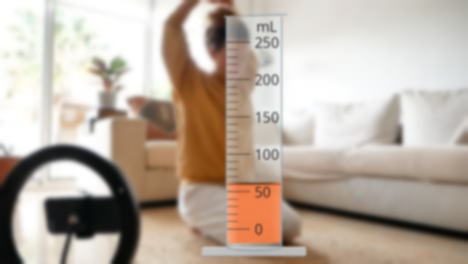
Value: 60 (mL)
